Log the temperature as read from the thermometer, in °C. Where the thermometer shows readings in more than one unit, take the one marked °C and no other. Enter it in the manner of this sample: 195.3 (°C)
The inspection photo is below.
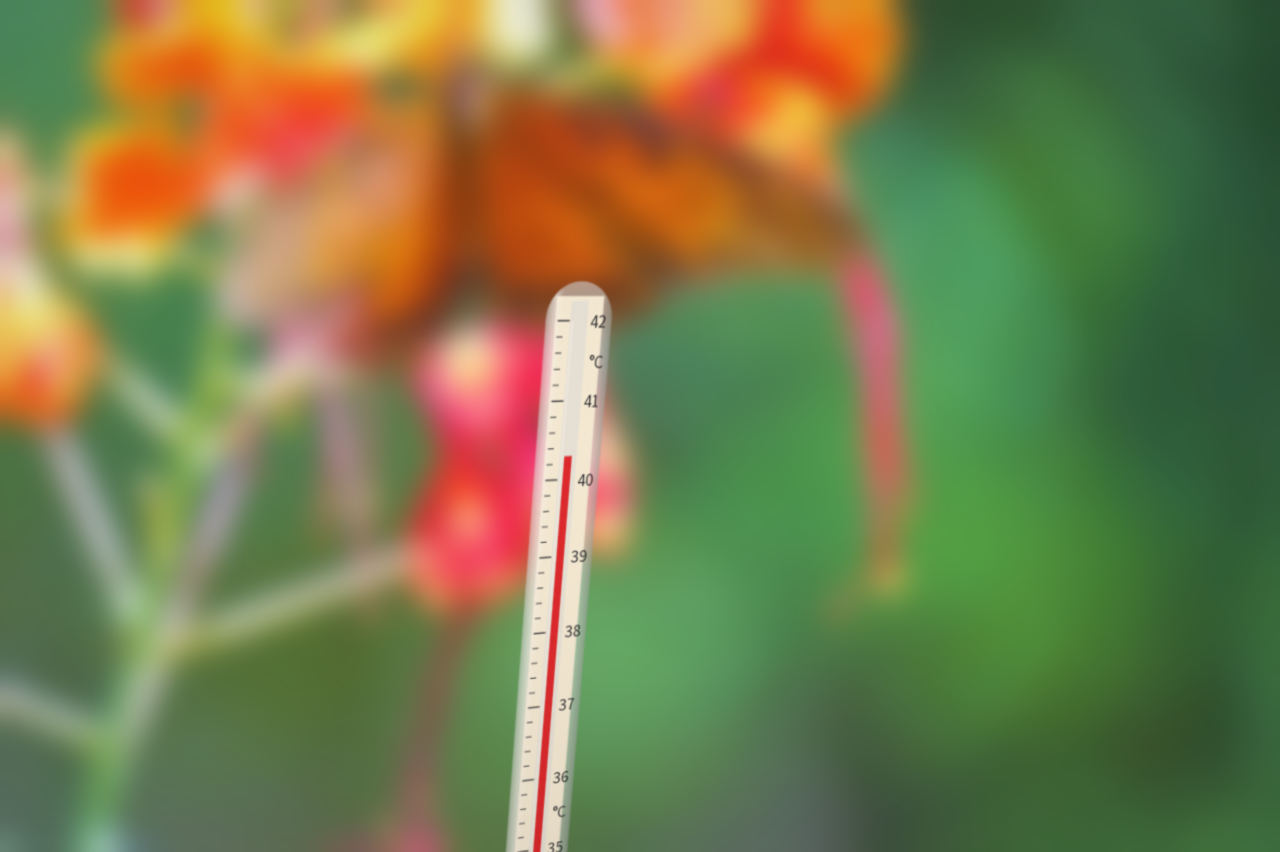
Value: 40.3 (°C)
